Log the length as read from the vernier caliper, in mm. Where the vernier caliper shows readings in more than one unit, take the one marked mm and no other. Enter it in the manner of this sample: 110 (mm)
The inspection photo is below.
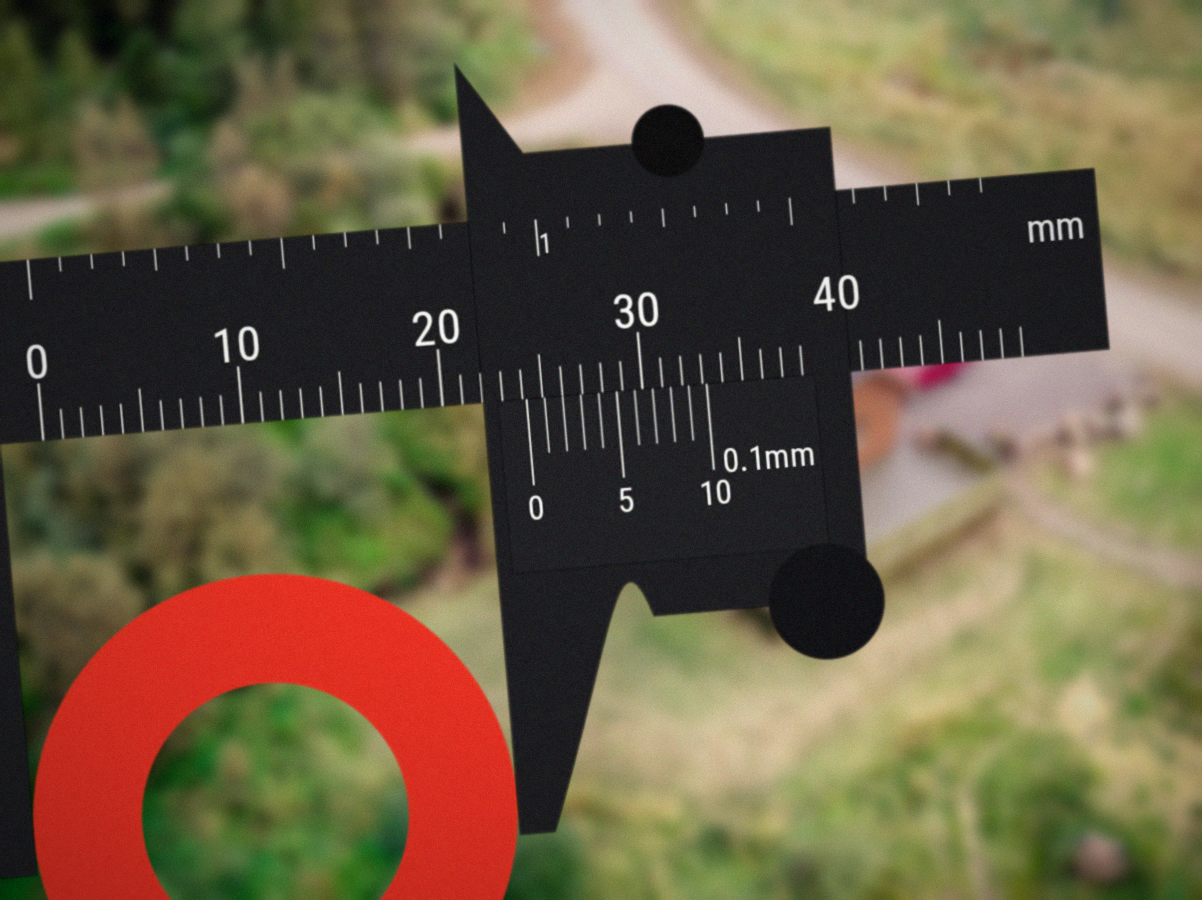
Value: 24.2 (mm)
